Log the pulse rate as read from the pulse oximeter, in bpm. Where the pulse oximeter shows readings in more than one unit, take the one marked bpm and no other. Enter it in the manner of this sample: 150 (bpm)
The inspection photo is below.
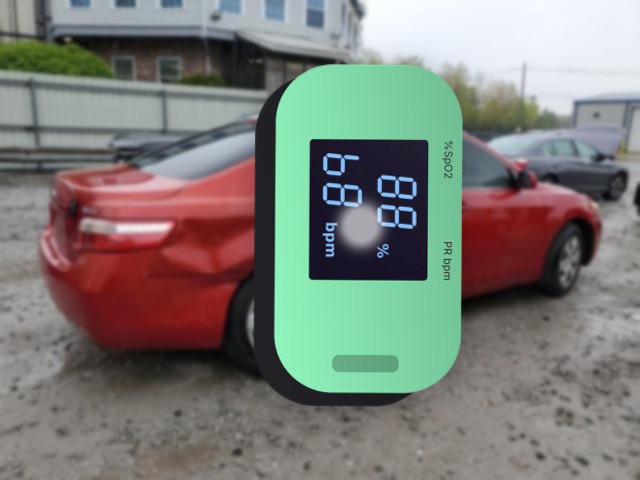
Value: 68 (bpm)
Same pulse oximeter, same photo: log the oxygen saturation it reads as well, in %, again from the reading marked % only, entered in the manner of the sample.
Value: 88 (%)
